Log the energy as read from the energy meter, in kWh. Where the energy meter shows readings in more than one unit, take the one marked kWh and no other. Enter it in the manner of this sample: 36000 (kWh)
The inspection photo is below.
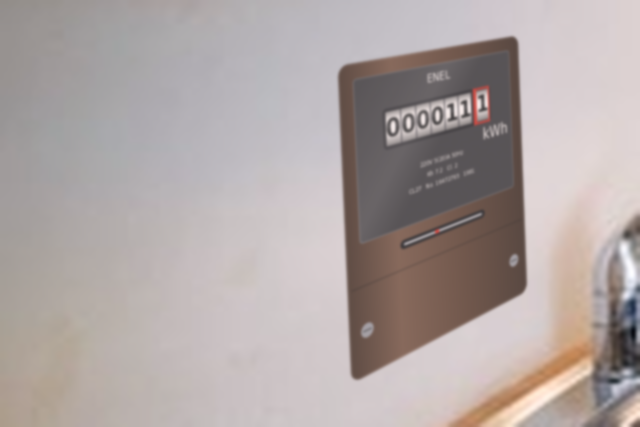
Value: 11.1 (kWh)
